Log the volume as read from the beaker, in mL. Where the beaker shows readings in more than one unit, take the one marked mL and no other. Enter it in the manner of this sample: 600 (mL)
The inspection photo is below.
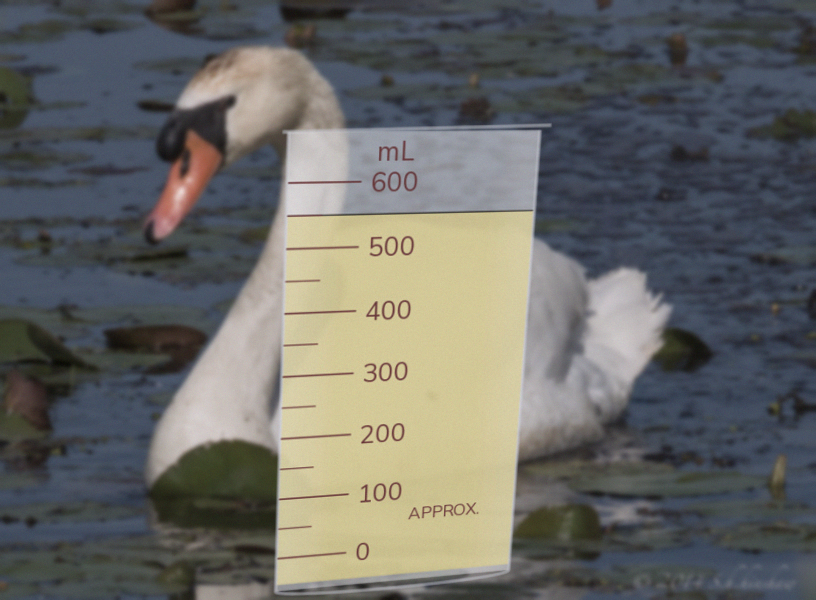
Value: 550 (mL)
